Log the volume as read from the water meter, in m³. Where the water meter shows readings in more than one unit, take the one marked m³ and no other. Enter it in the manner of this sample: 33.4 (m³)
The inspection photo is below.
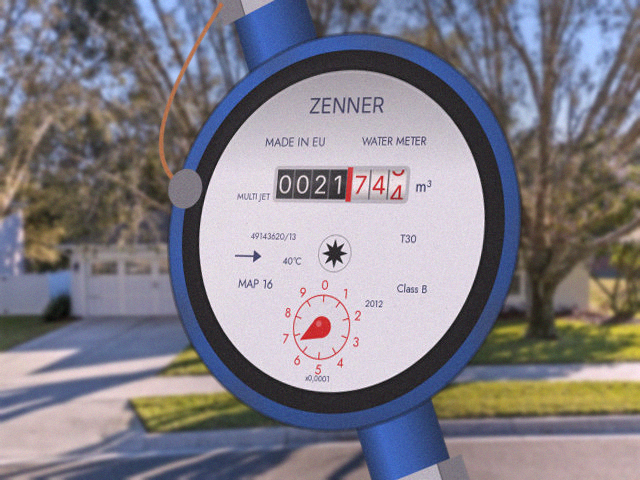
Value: 21.7436 (m³)
